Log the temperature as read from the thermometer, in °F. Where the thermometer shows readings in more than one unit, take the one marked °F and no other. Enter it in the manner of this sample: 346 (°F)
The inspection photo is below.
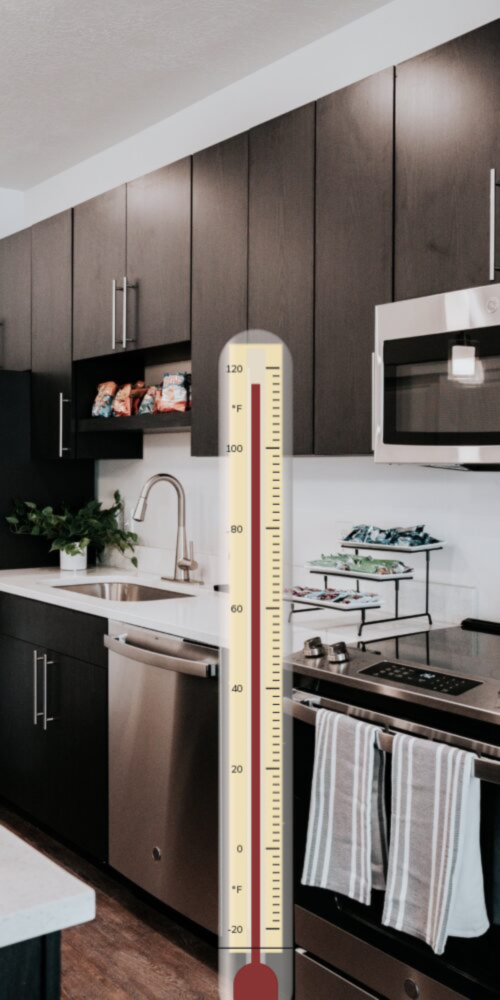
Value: 116 (°F)
